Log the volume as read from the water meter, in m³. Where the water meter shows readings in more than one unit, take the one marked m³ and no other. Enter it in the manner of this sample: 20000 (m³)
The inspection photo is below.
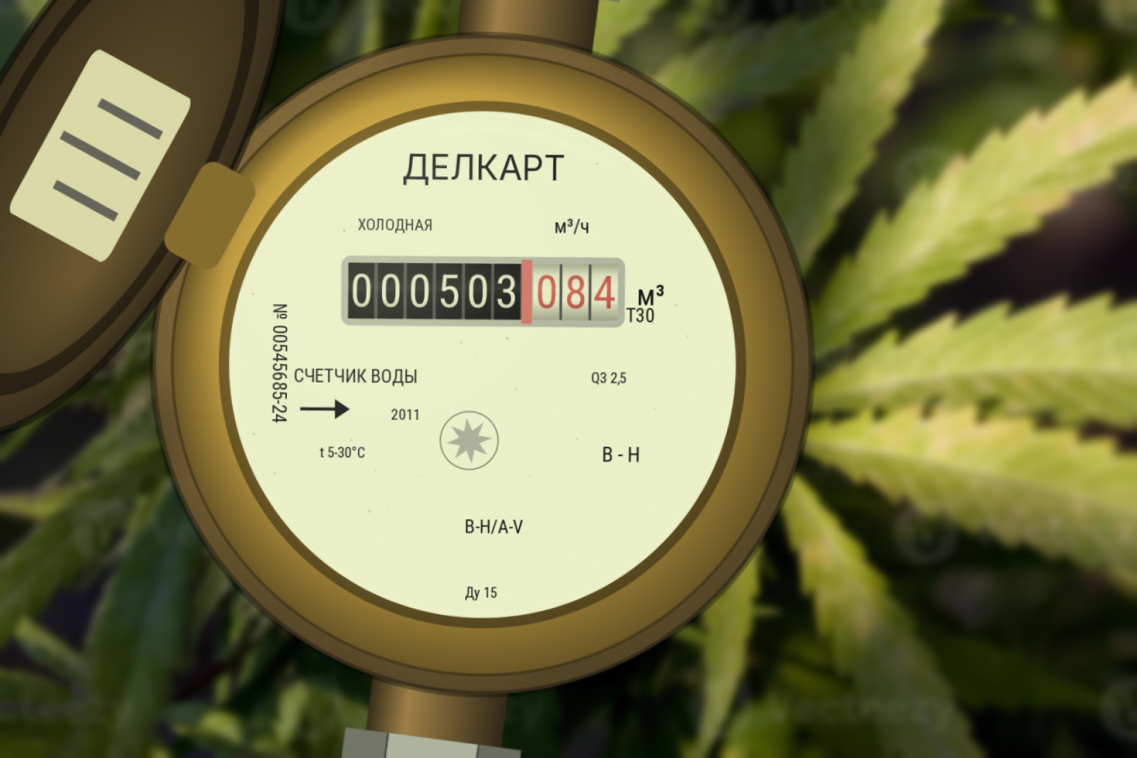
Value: 503.084 (m³)
